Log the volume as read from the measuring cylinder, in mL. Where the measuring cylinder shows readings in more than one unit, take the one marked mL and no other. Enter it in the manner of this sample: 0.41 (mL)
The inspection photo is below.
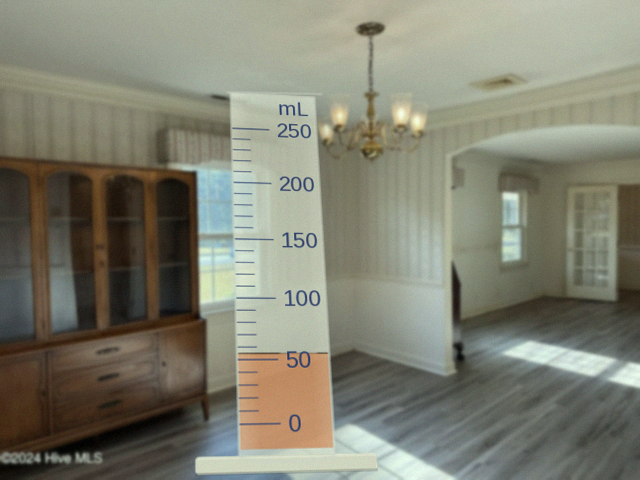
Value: 55 (mL)
